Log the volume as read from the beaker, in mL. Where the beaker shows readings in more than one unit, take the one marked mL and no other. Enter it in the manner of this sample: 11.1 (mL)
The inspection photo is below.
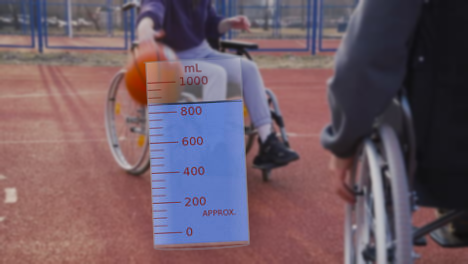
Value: 850 (mL)
